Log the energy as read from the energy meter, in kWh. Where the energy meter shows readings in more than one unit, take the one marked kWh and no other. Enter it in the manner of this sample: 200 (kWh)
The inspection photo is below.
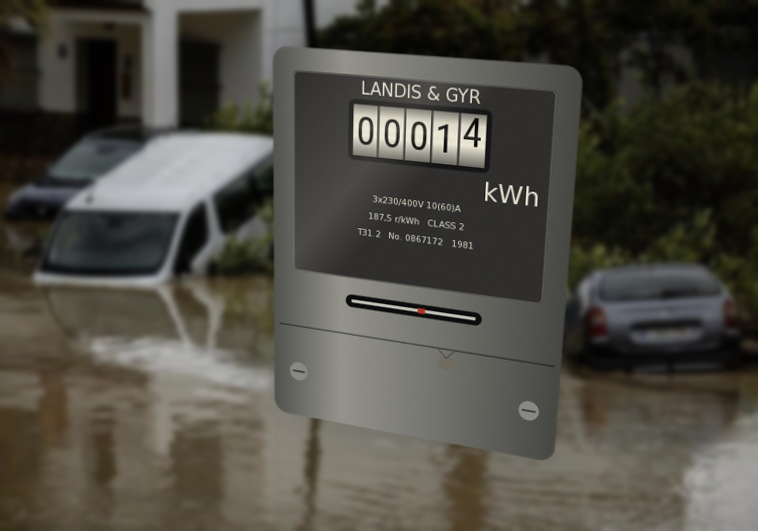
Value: 14 (kWh)
